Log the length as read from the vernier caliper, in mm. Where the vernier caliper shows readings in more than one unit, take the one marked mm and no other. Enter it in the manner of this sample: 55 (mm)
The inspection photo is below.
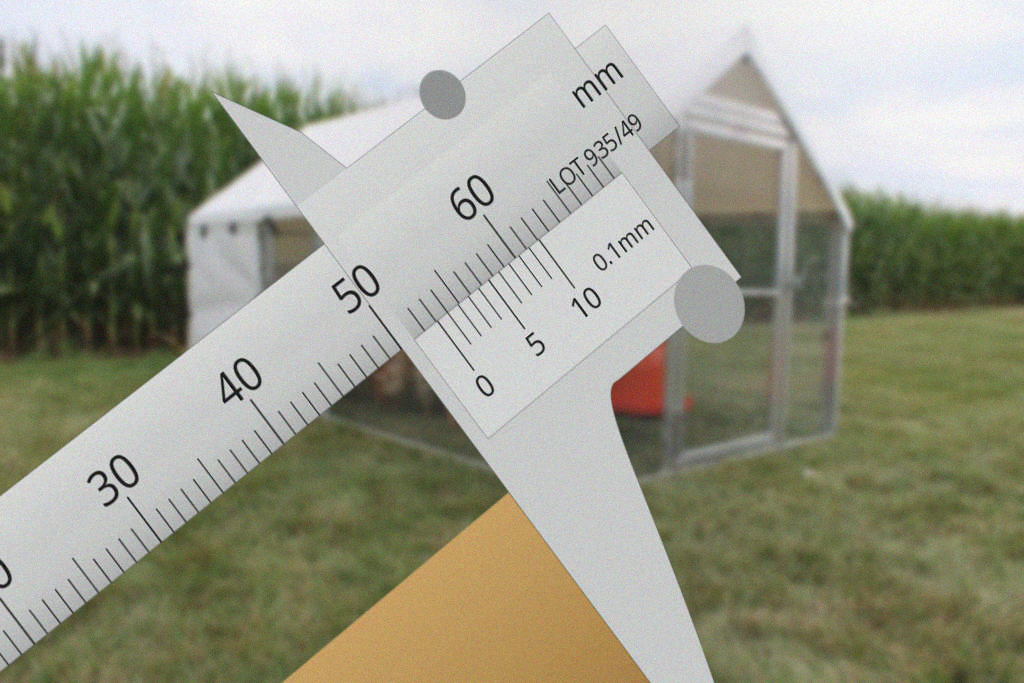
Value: 53.1 (mm)
